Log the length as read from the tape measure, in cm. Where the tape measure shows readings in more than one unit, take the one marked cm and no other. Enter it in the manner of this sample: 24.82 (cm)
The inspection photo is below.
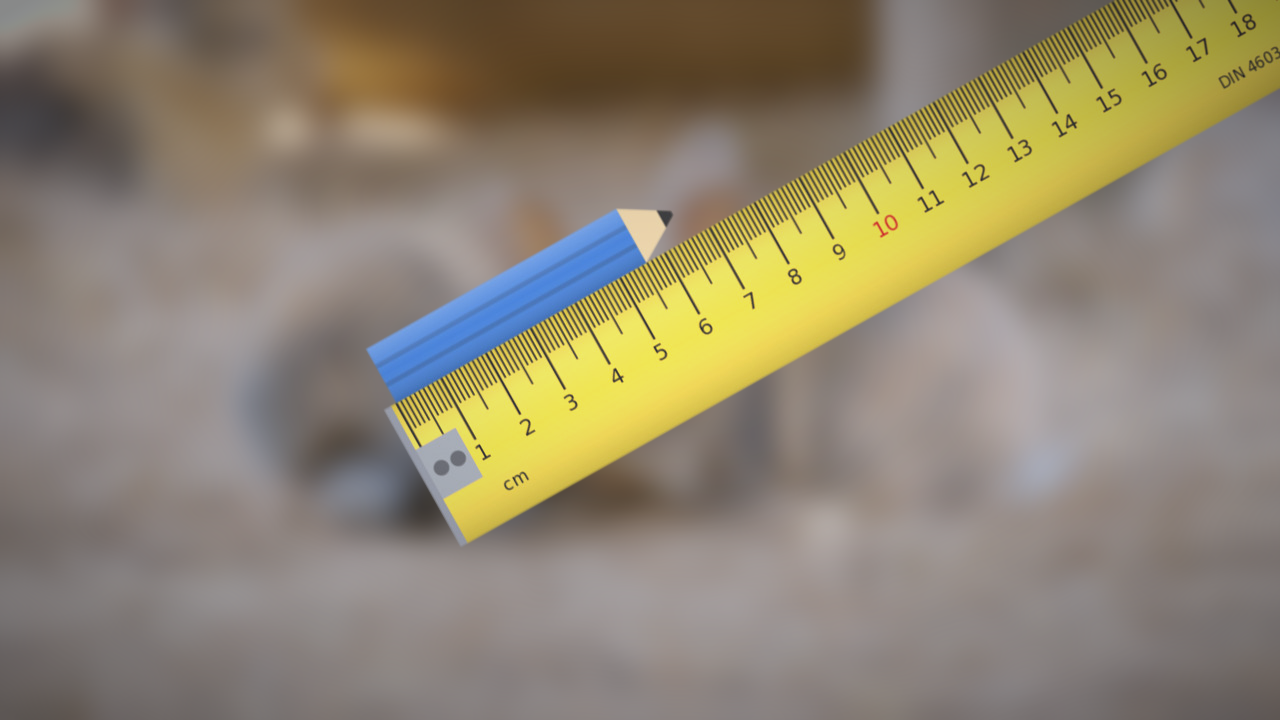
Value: 6.5 (cm)
